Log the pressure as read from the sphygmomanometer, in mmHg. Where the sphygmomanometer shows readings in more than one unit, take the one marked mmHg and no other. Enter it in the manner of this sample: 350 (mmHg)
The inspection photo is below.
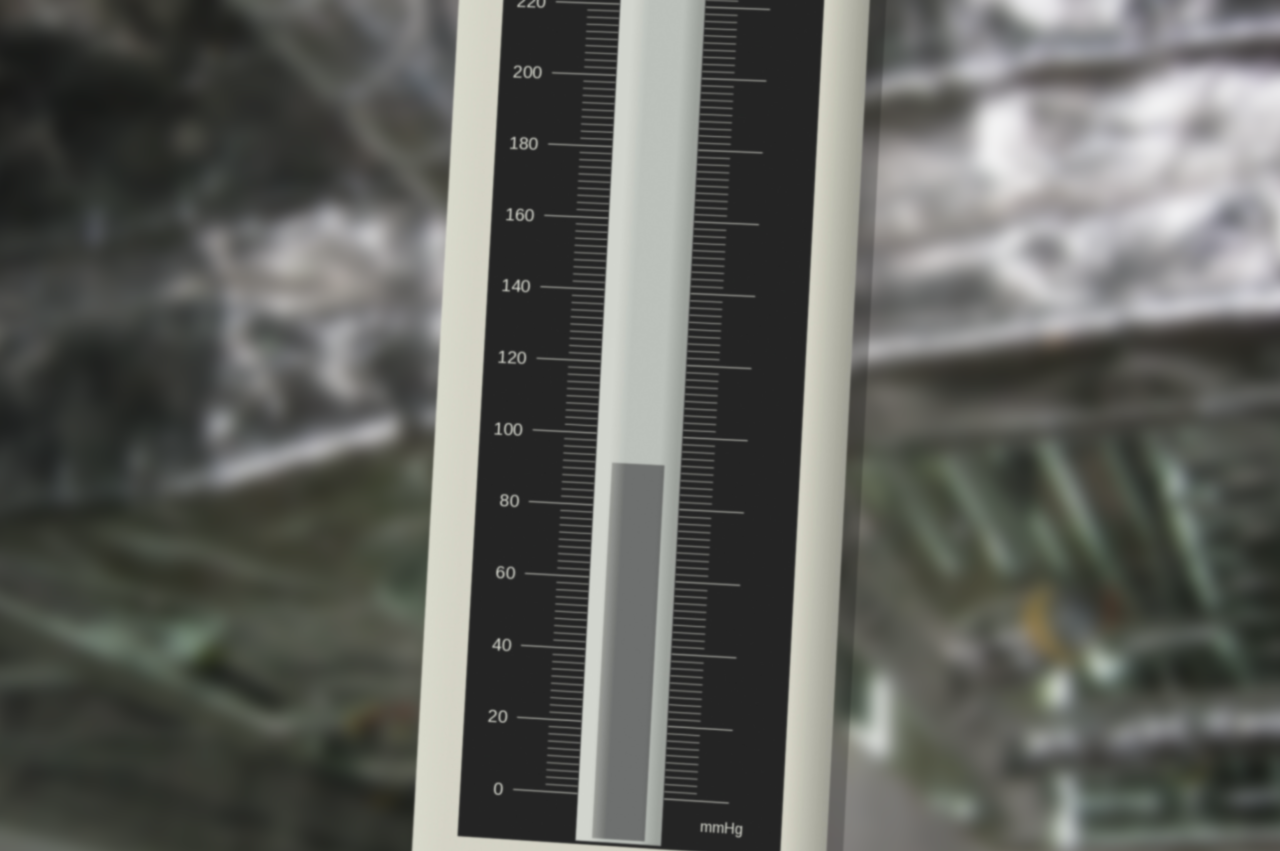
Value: 92 (mmHg)
